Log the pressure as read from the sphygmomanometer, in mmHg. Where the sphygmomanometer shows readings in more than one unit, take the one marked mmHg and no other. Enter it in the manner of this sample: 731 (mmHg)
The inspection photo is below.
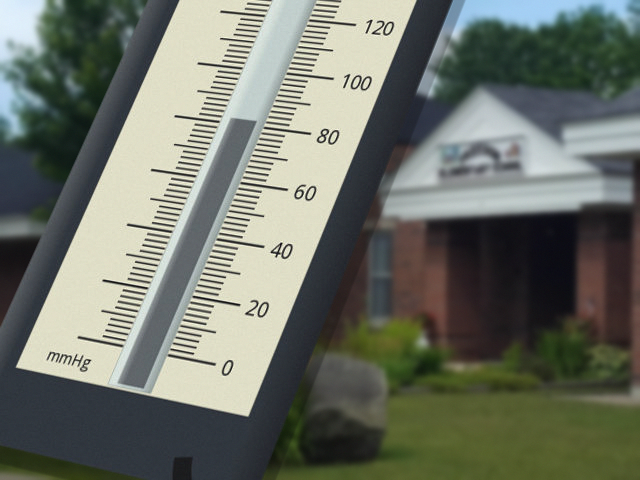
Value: 82 (mmHg)
